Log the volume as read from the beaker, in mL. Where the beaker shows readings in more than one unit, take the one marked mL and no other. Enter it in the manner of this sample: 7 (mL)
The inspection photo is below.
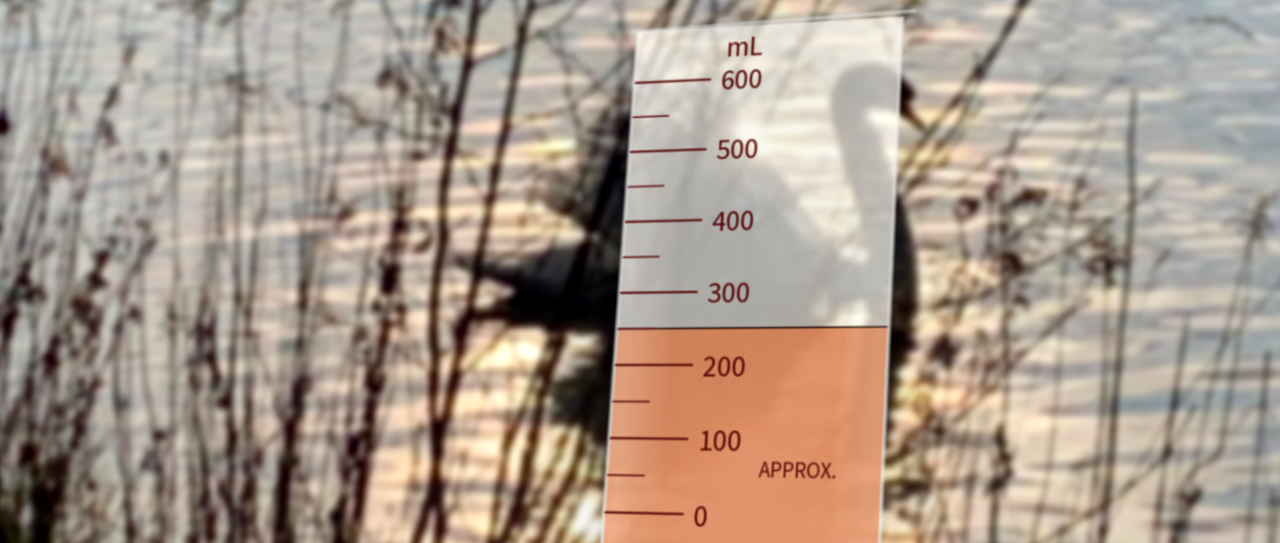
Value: 250 (mL)
